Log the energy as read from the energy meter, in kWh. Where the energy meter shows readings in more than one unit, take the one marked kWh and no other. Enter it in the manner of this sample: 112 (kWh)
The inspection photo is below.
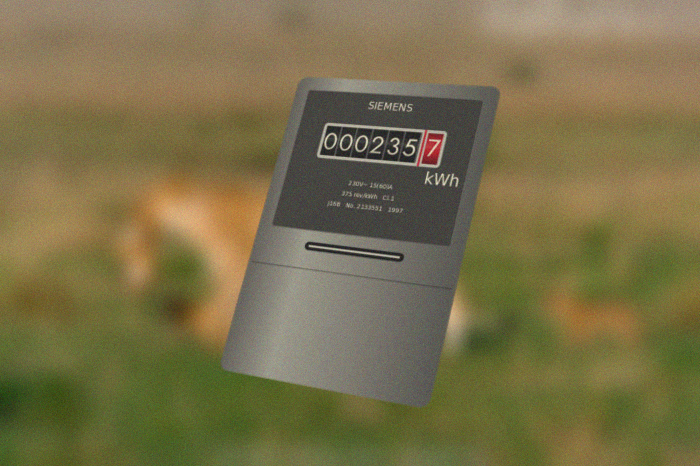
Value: 235.7 (kWh)
